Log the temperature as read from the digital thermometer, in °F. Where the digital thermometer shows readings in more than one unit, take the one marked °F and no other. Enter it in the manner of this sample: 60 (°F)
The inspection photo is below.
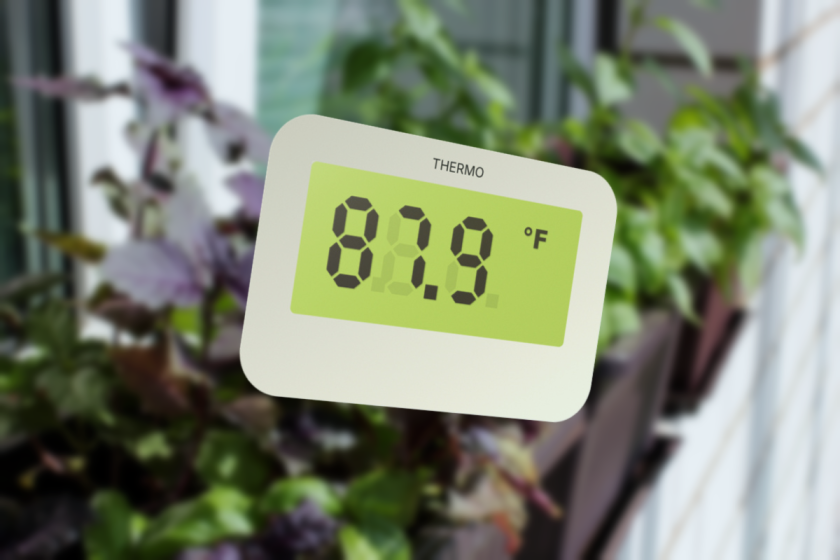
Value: 87.9 (°F)
